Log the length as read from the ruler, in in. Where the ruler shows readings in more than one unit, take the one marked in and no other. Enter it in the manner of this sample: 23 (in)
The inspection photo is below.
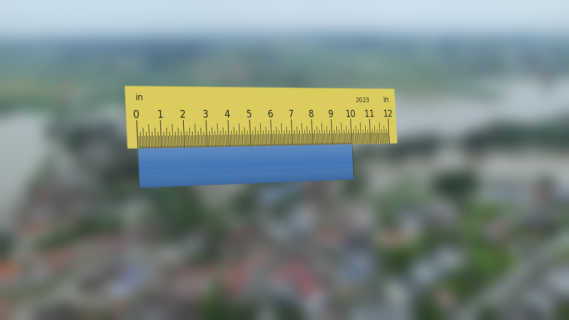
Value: 10 (in)
